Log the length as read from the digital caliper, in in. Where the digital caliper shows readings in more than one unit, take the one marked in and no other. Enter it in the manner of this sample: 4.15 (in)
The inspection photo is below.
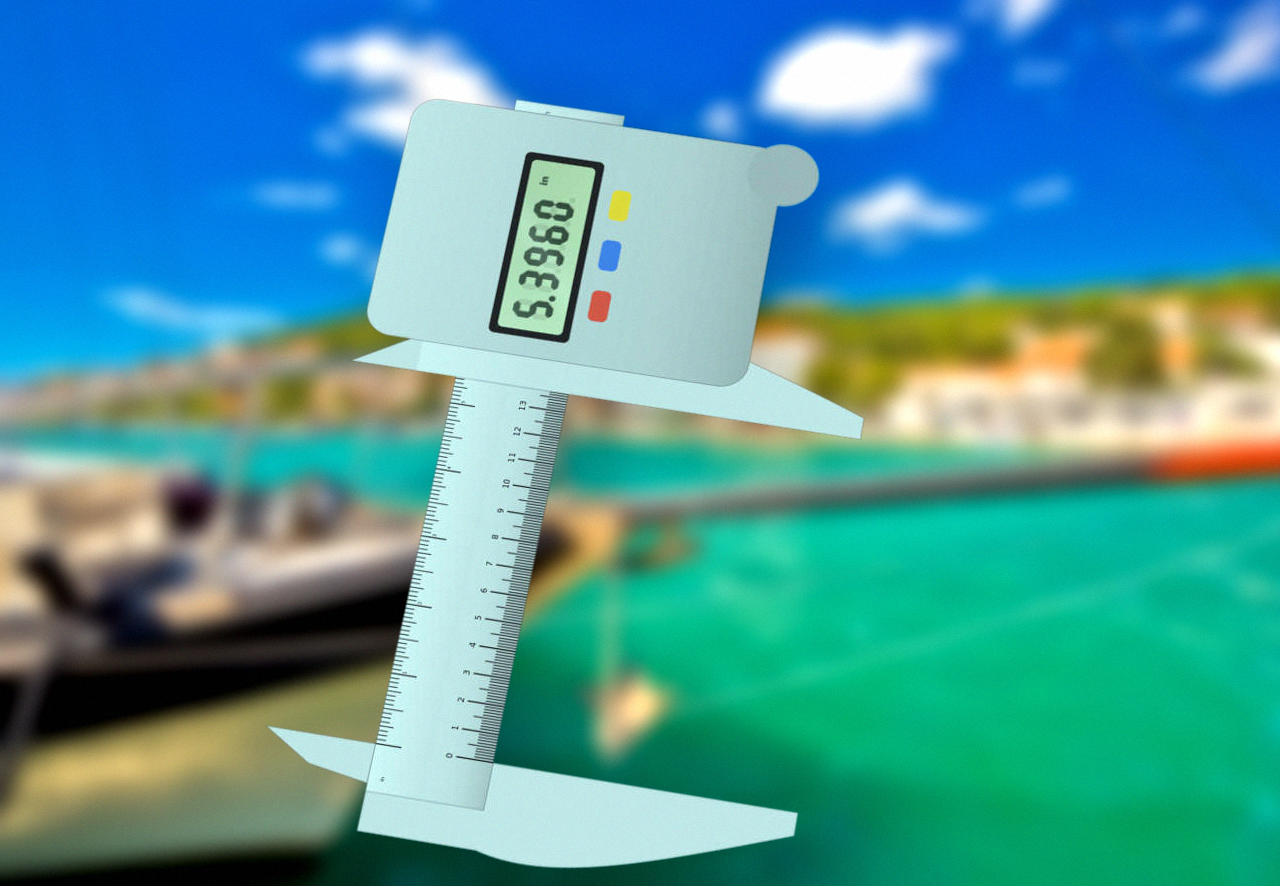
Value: 5.3960 (in)
